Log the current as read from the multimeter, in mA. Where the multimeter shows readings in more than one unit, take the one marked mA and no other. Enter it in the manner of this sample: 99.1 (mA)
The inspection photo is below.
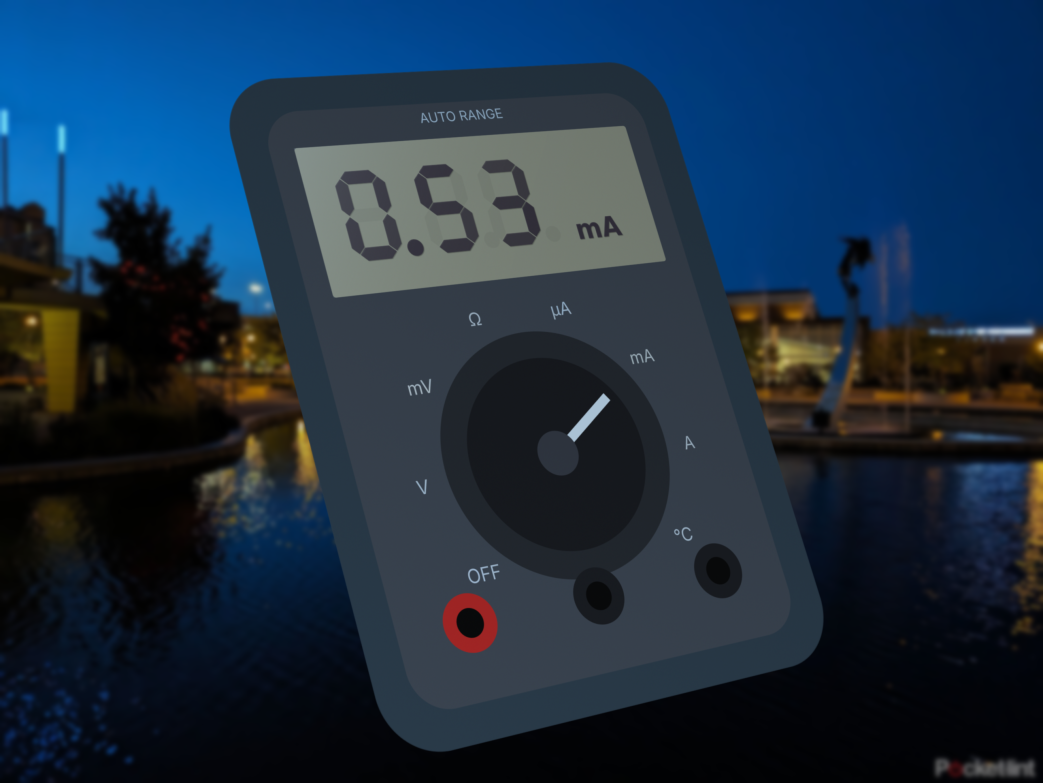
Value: 0.53 (mA)
